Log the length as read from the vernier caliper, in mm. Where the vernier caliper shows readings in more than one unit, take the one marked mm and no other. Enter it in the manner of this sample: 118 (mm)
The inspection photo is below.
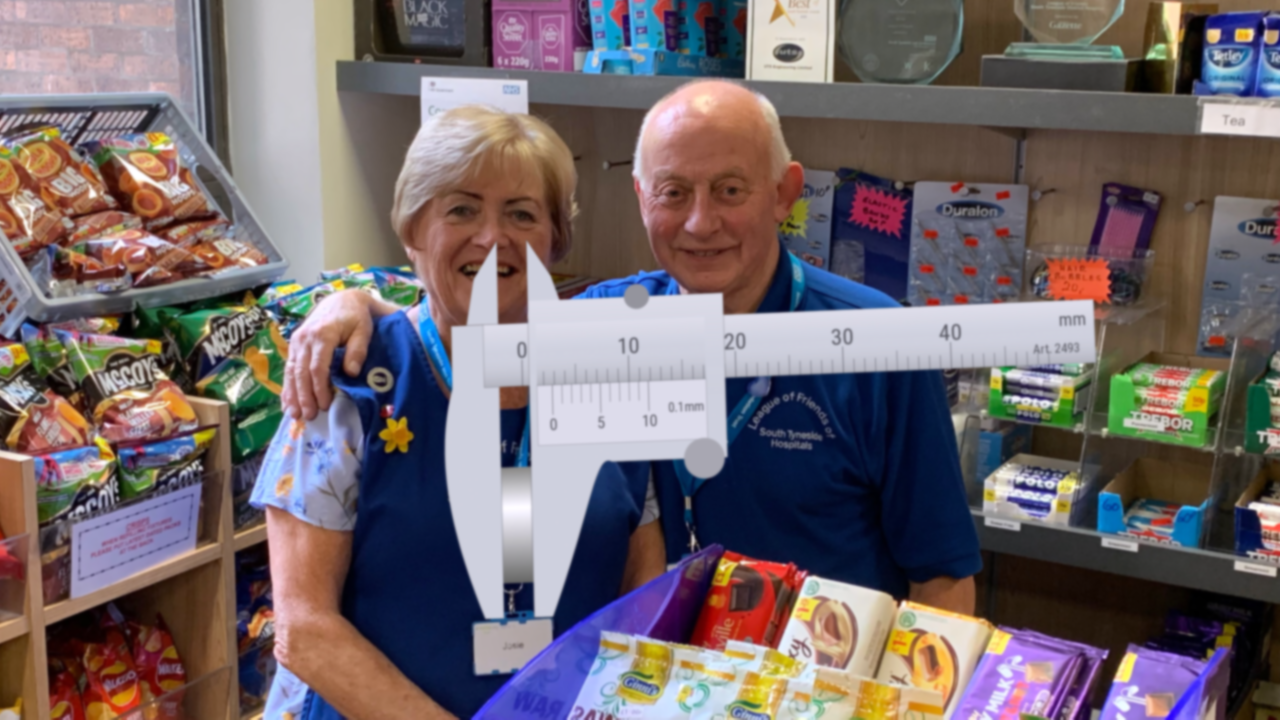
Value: 2.8 (mm)
